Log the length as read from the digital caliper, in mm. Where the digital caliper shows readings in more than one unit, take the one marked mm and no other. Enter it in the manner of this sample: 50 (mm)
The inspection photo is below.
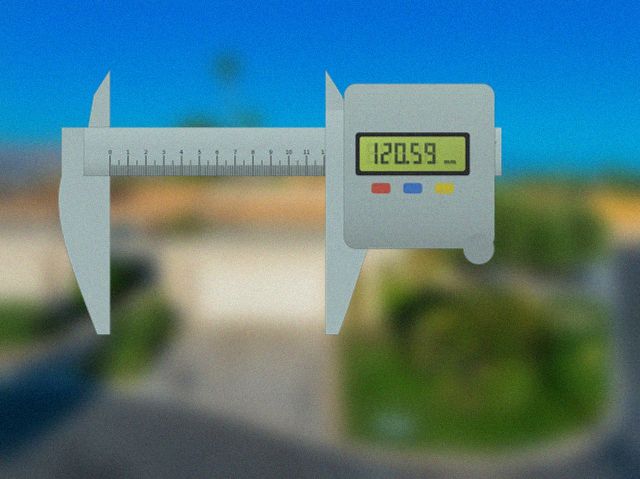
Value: 120.59 (mm)
